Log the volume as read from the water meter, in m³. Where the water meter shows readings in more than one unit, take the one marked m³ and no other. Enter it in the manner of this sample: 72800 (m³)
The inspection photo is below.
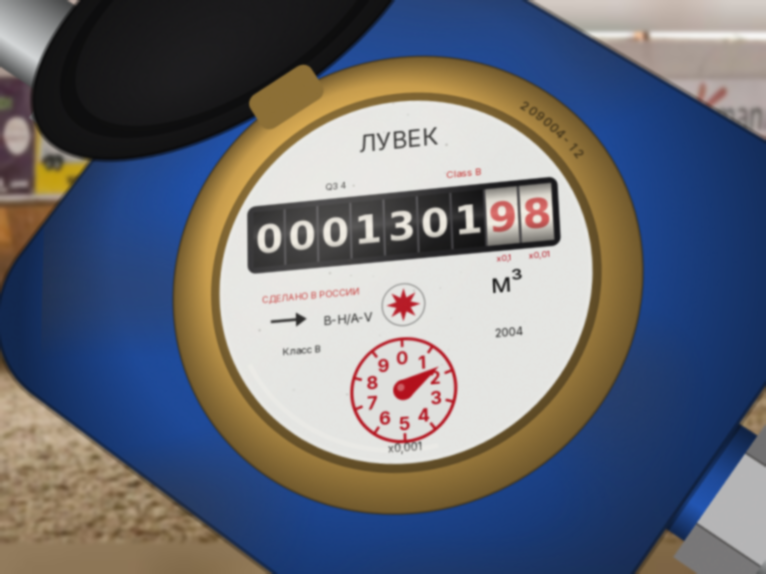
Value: 1301.981 (m³)
